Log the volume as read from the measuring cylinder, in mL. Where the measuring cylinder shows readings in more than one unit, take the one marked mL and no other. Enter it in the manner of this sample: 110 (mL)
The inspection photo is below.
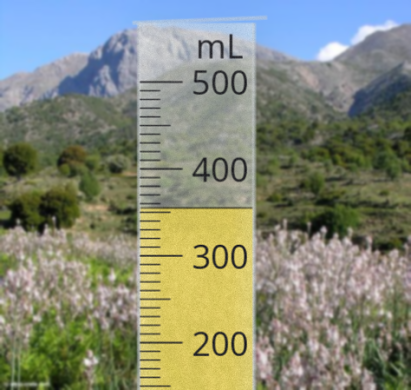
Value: 355 (mL)
